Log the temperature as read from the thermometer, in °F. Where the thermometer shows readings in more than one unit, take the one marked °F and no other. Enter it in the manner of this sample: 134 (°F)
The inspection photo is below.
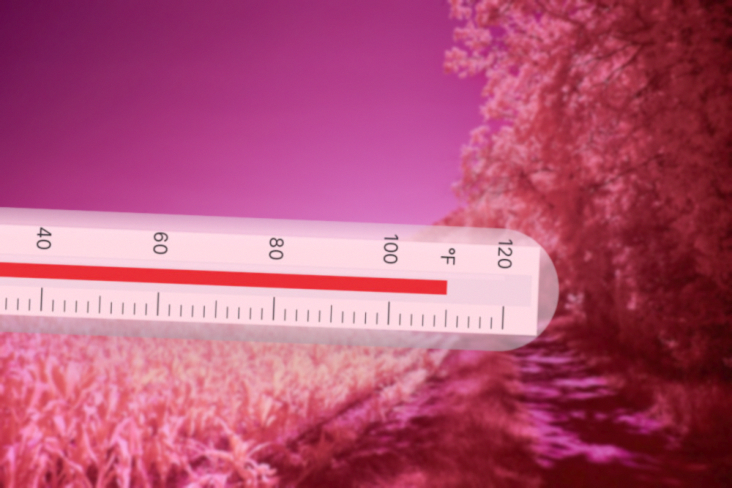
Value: 110 (°F)
